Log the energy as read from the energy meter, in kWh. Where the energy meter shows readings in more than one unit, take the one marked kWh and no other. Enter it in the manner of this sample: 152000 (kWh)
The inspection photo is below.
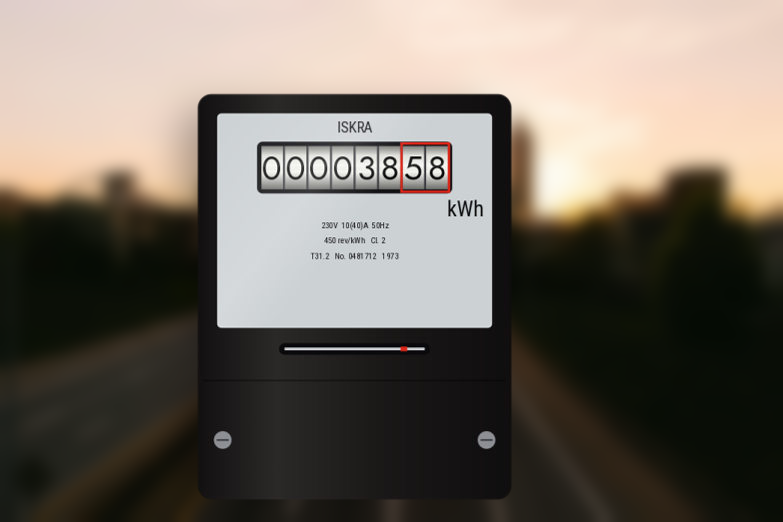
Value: 38.58 (kWh)
